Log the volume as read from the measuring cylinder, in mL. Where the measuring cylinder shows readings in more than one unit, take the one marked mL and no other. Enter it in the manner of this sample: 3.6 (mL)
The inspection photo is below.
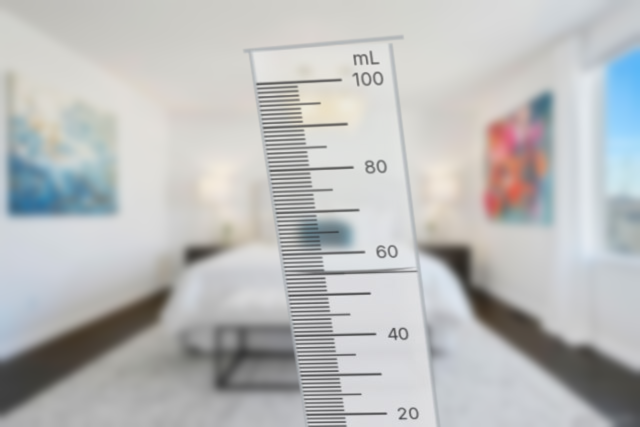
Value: 55 (mL)
